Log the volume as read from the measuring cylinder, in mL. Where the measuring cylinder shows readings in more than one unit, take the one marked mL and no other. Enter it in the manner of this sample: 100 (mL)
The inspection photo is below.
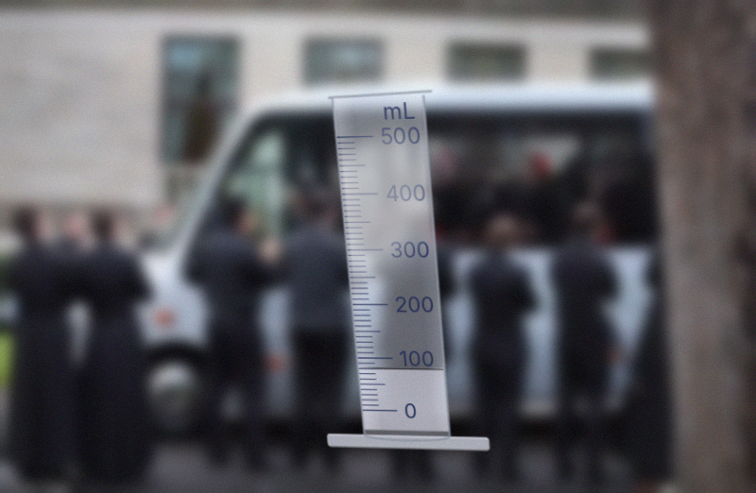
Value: 80 (mL)
